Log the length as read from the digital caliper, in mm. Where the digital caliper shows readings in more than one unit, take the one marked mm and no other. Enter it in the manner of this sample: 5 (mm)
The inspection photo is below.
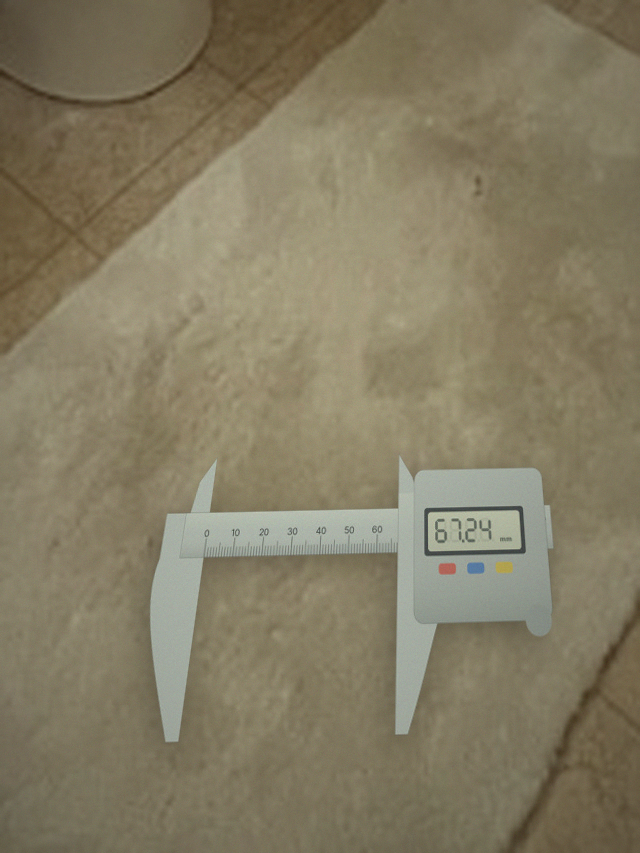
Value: 67.24 (mm)
